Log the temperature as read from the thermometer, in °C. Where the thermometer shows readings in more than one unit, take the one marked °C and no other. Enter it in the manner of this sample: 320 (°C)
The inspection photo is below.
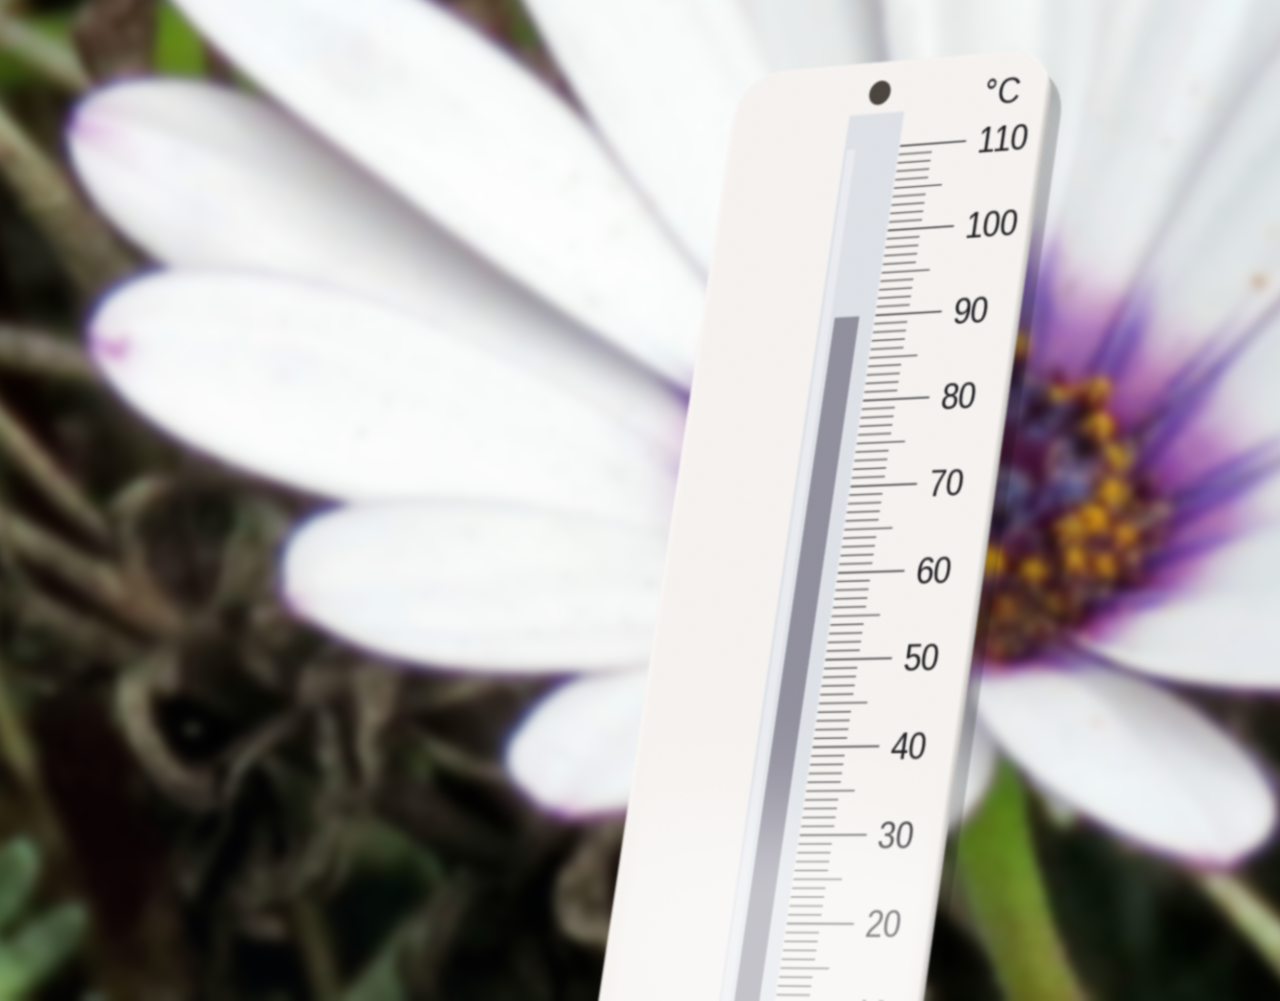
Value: 90 (°C)
